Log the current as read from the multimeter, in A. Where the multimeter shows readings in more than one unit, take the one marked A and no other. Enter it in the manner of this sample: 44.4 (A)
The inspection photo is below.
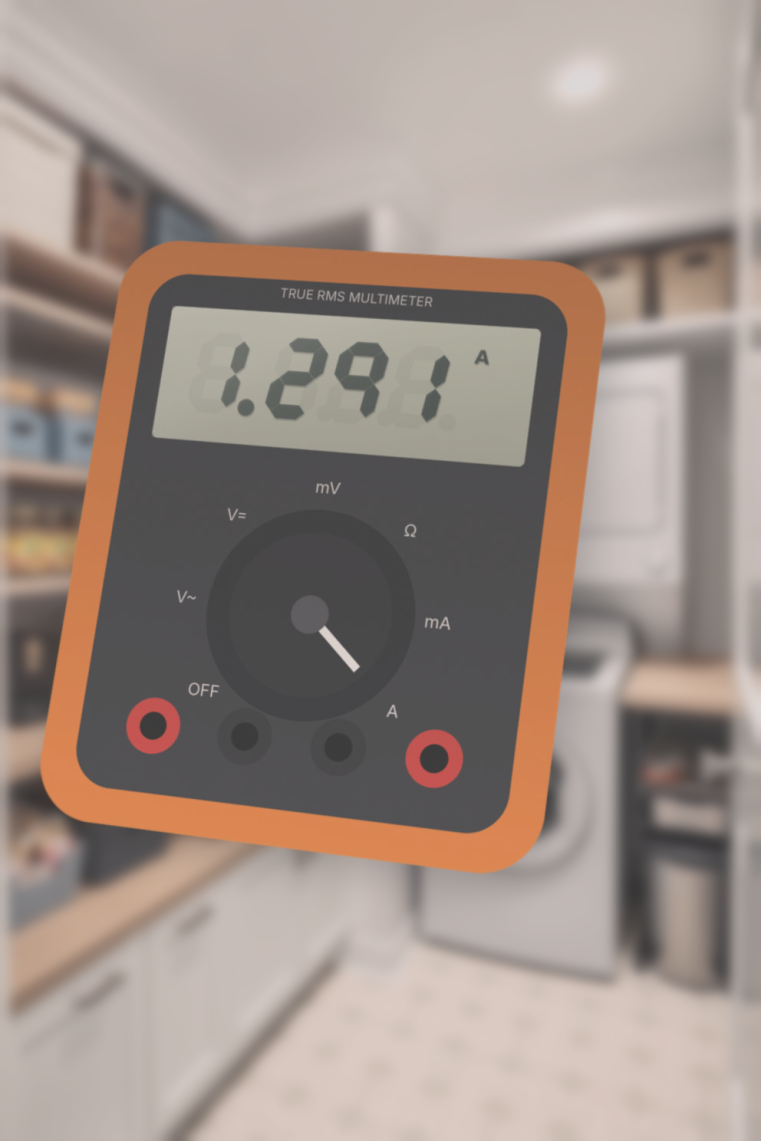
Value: 1.291 (A)
